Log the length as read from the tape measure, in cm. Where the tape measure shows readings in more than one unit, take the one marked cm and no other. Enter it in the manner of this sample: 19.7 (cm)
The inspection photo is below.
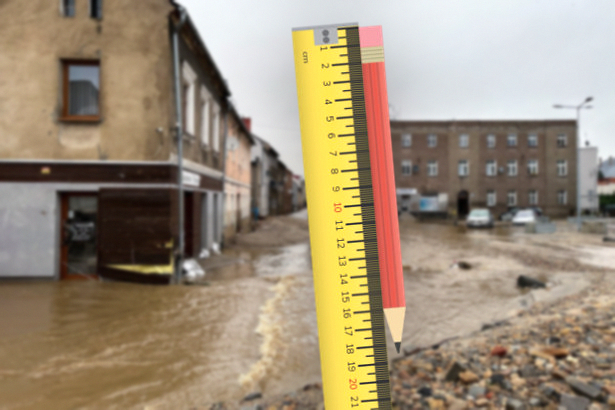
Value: 18.5 (cm)
